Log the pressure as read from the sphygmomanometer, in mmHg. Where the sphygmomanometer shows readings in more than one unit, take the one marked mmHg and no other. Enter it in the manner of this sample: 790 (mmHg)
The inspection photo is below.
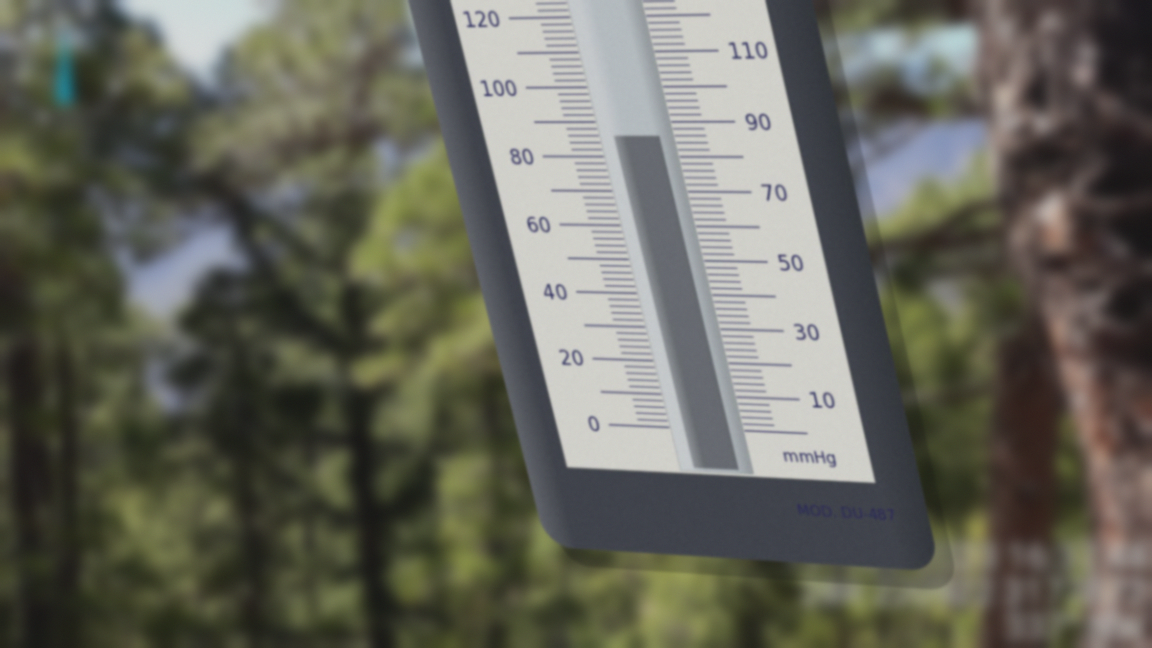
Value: 86 (mmHg)
